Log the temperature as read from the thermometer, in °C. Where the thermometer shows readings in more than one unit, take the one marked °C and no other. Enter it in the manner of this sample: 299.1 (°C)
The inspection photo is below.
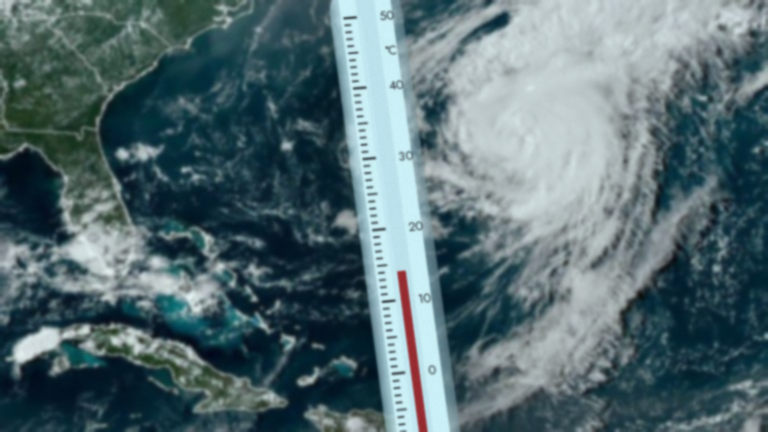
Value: 14 (°C)
